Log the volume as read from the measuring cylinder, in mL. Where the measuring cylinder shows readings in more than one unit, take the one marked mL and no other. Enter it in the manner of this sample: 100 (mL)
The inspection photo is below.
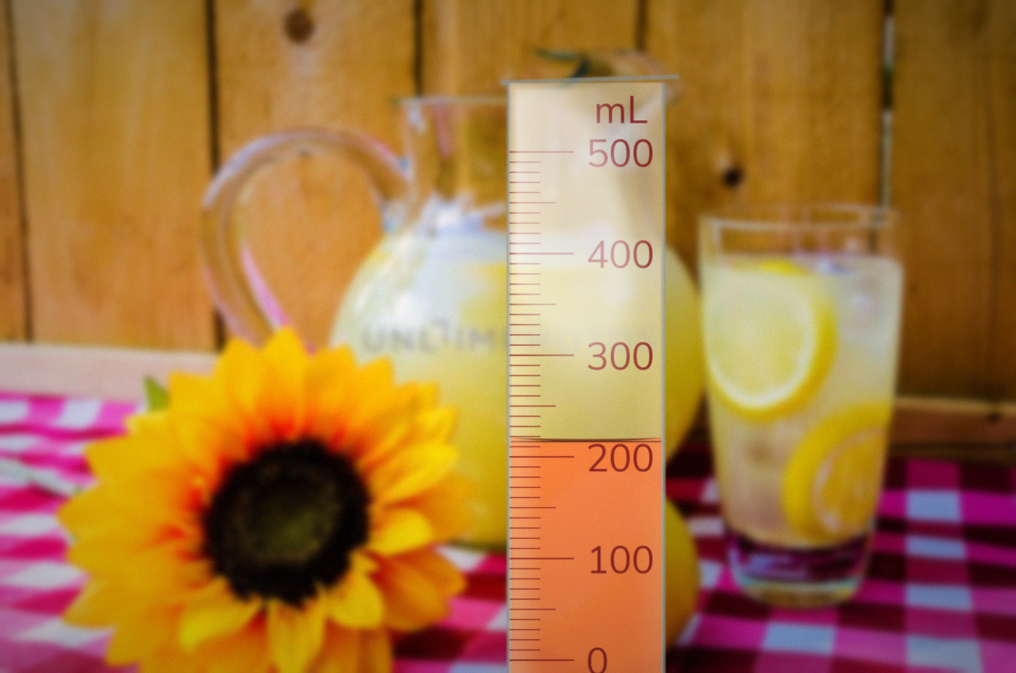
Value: 215 (mL)
